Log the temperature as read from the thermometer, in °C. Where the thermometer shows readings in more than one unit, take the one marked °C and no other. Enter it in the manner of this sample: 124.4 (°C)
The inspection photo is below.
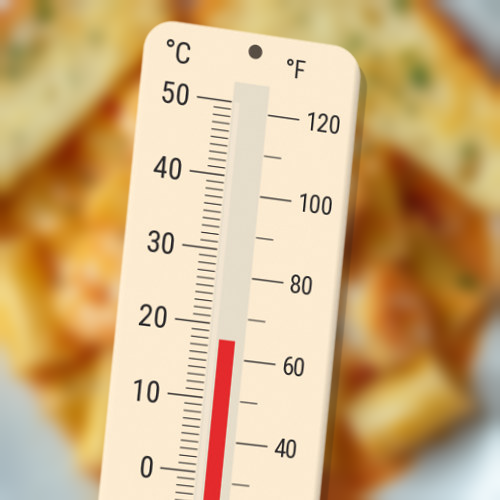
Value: 18 (°C)
